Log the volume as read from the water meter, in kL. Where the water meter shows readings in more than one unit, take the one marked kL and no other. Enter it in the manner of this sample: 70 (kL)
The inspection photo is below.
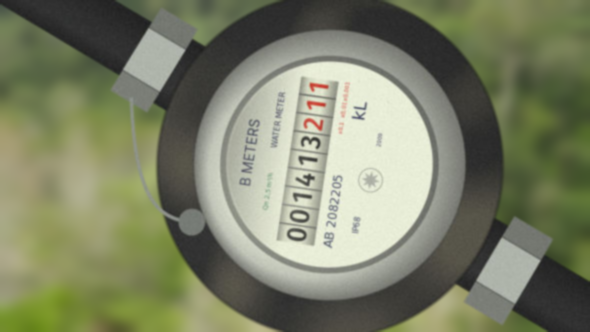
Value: 1413.211 (kL)
